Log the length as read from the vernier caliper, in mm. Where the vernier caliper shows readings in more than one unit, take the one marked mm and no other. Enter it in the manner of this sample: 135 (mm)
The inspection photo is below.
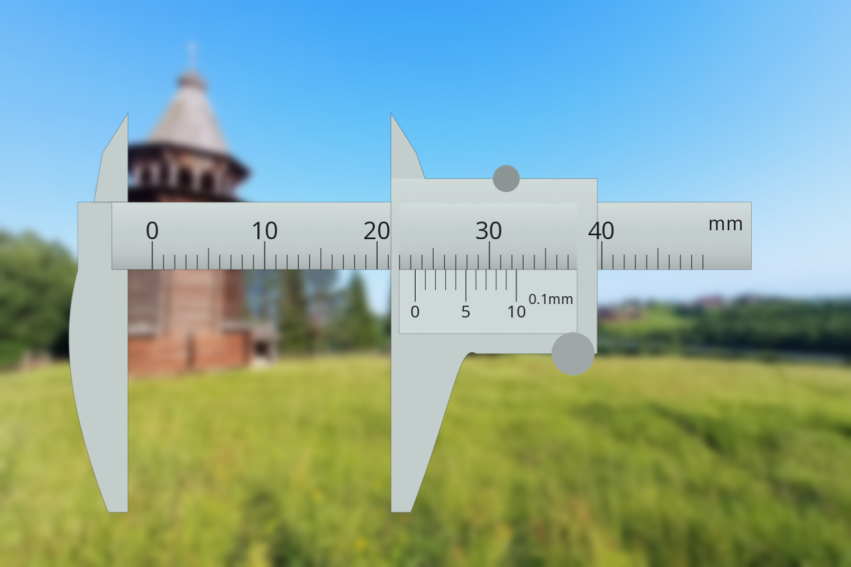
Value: 23.4 (mm)
